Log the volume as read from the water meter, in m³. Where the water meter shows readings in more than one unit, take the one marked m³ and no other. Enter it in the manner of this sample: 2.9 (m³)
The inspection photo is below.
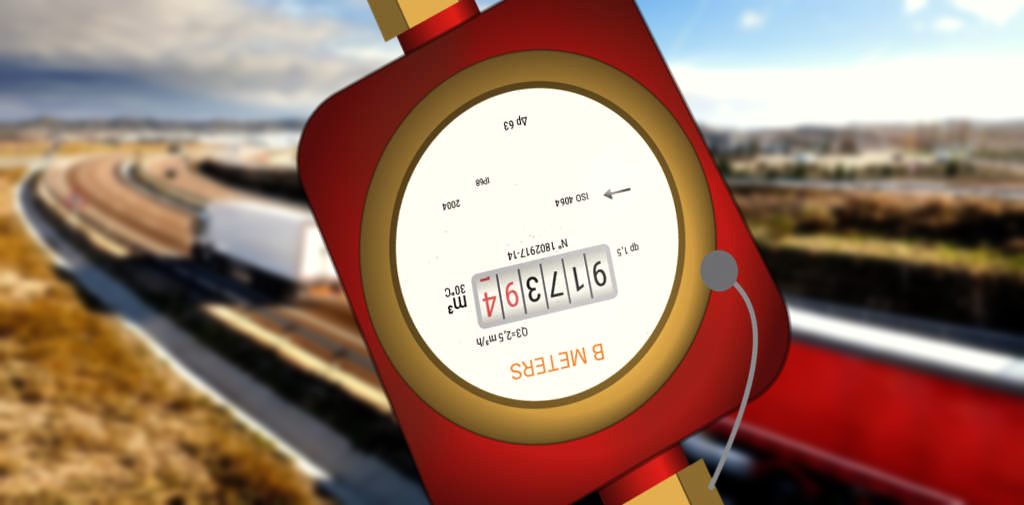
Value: 9173.94 (m³)
